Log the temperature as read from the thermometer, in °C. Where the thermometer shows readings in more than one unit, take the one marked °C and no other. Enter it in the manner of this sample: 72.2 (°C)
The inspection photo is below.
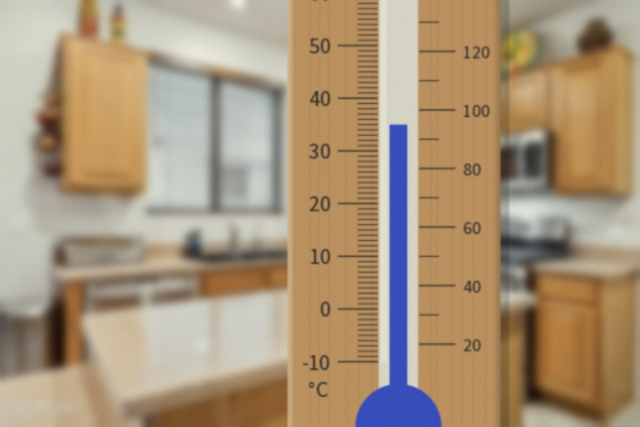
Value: 35 (°C)
